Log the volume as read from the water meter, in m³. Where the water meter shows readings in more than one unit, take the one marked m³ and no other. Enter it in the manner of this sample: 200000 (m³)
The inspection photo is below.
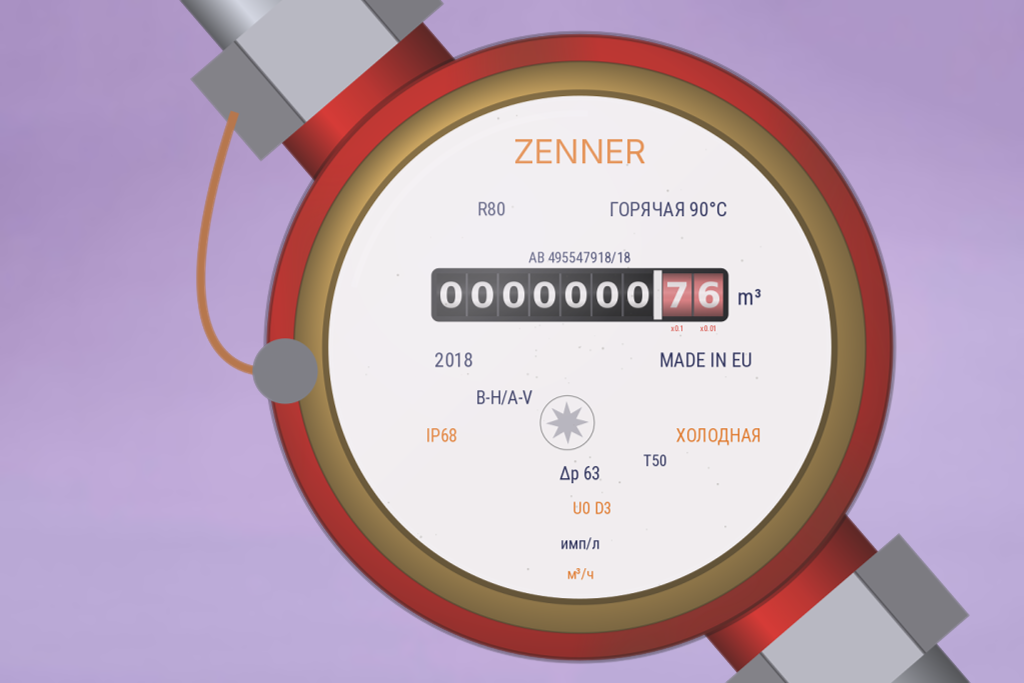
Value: 0.76 (m³)
